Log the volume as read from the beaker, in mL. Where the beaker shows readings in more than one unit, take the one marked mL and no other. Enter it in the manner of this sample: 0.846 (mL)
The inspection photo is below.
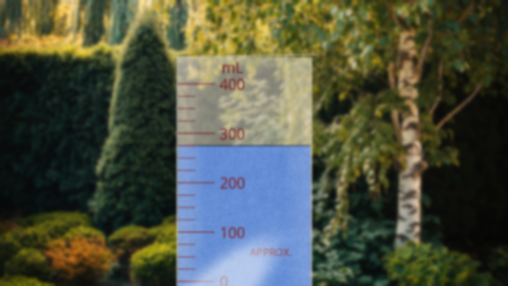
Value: 275 (mL)
